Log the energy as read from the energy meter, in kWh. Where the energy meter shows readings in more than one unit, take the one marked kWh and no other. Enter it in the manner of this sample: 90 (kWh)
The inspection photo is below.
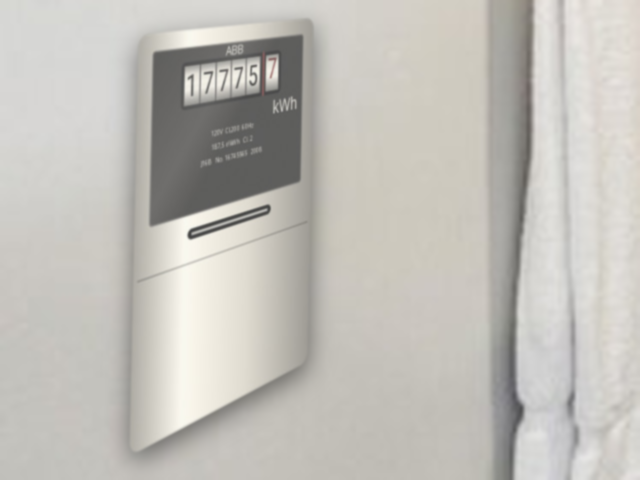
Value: 17775.7 (kWh)
